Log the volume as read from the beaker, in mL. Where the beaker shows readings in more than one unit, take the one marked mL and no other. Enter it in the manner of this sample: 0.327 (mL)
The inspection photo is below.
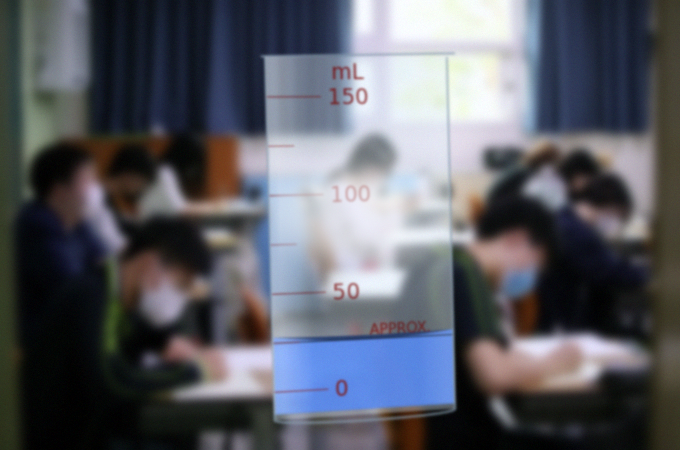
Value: 25 (mL)
